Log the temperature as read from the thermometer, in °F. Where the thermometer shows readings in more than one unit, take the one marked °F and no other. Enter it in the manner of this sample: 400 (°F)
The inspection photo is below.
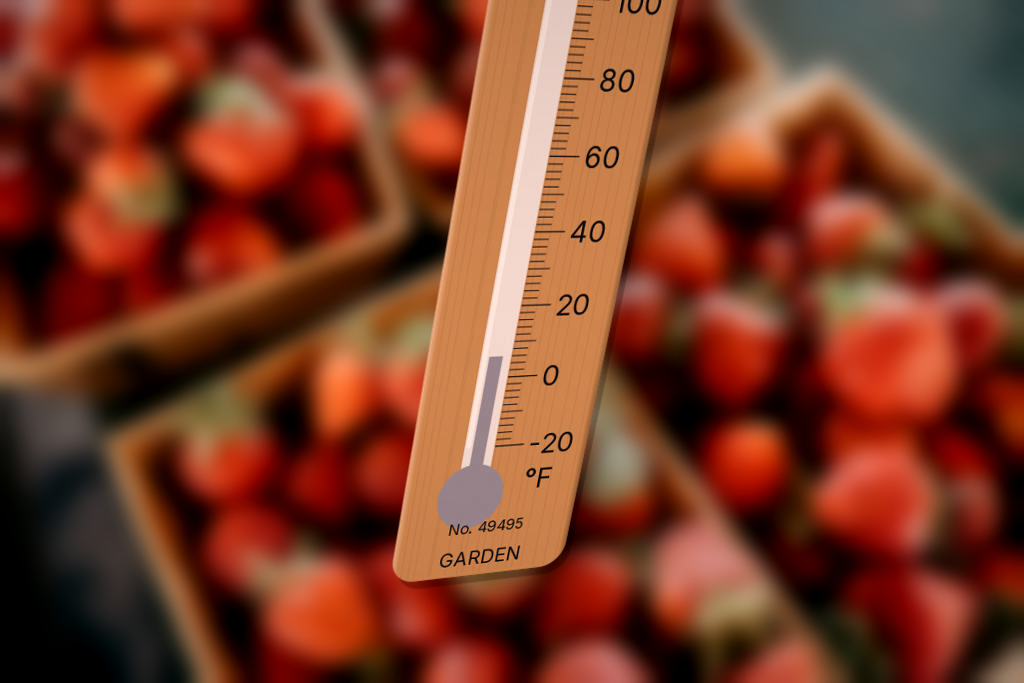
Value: 6 (°F)
